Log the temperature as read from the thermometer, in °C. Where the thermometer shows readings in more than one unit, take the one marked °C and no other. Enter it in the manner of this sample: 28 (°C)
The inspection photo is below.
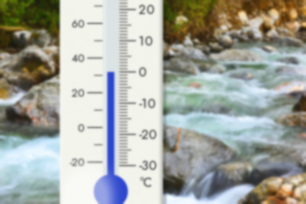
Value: 0 (°C)
